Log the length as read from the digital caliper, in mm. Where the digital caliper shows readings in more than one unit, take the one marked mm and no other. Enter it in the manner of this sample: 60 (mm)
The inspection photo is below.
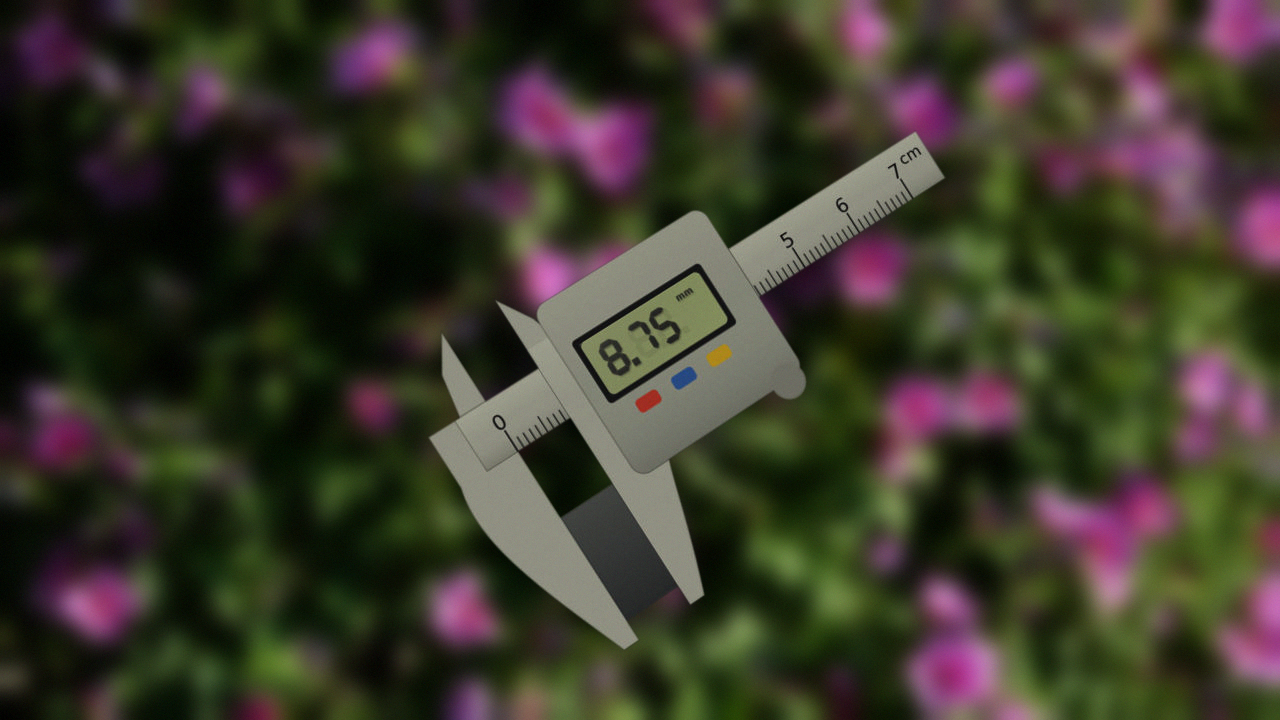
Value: 8.75 (mm)
